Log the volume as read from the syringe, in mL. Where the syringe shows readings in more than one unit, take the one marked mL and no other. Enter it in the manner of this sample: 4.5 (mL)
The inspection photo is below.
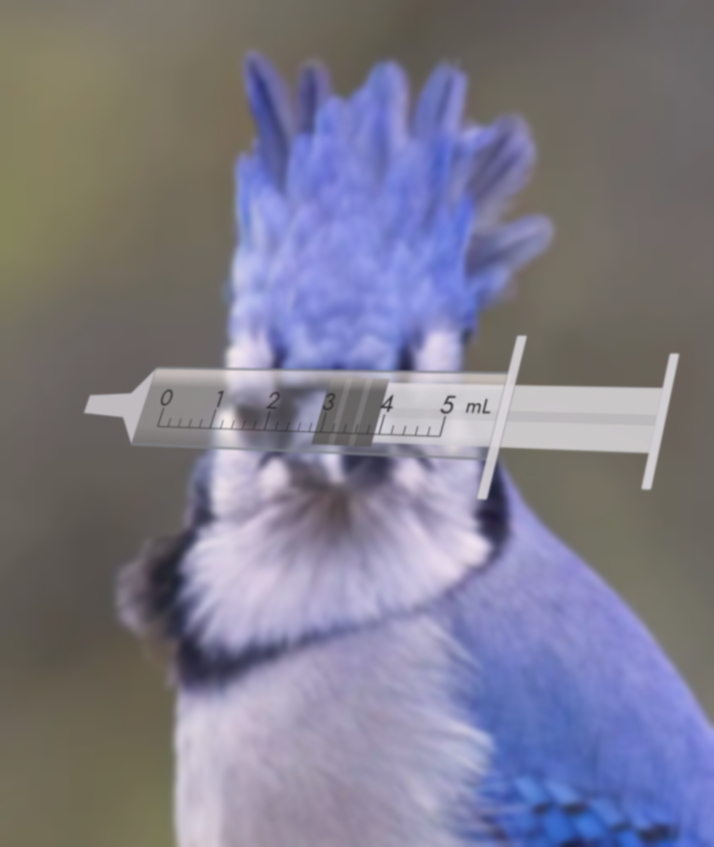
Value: 2.9 (mL)
